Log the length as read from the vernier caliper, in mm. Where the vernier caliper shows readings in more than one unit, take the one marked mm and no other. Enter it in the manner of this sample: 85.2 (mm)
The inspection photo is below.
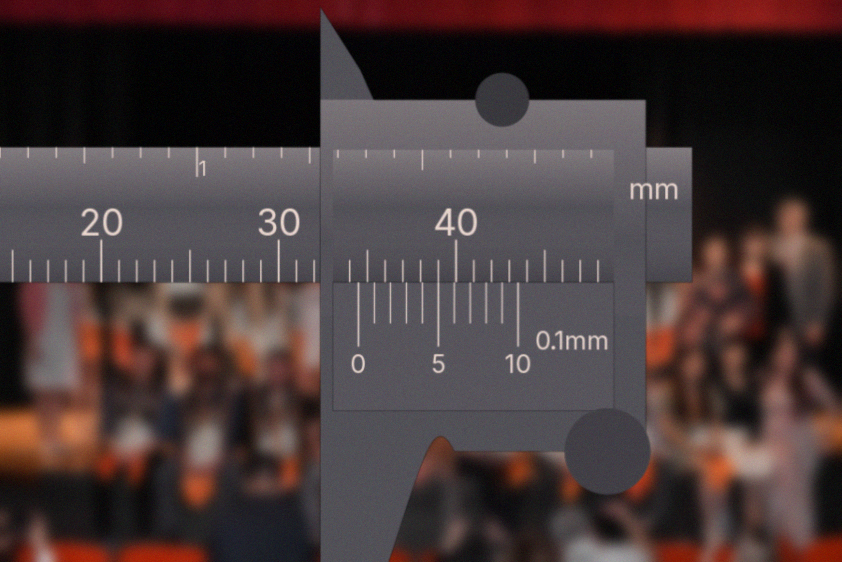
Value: 34.5 (mm)
